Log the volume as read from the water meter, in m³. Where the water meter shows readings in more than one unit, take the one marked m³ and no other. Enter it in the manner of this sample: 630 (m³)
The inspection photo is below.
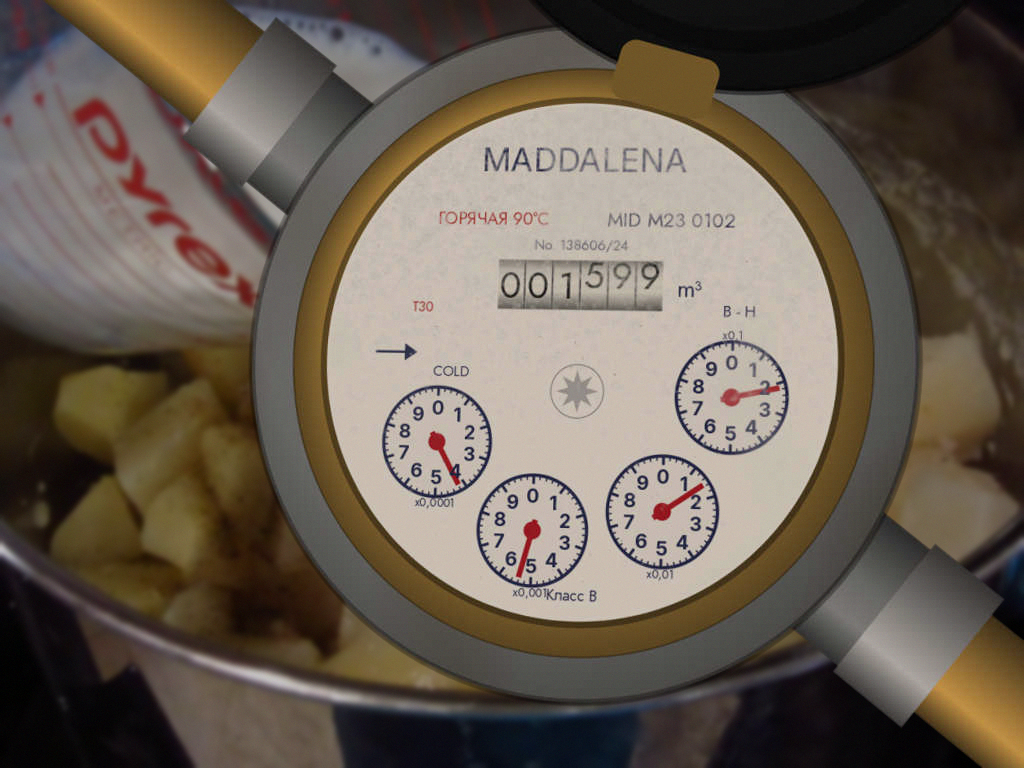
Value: 1599.2154 (m³)
